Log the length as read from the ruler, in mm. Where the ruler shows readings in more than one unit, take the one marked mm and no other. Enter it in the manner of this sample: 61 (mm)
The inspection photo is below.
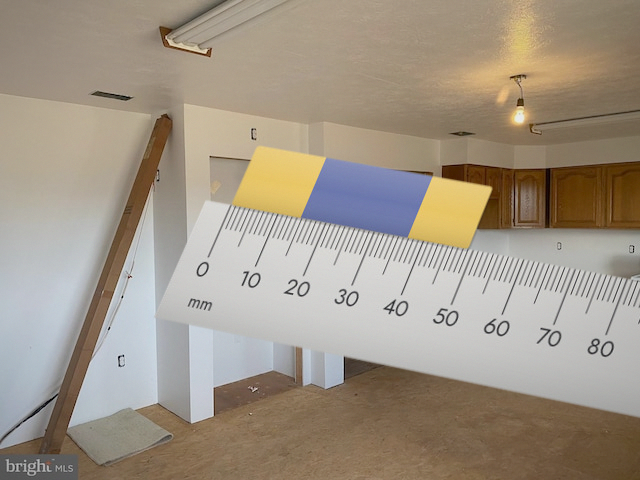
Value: 49 (mm)
